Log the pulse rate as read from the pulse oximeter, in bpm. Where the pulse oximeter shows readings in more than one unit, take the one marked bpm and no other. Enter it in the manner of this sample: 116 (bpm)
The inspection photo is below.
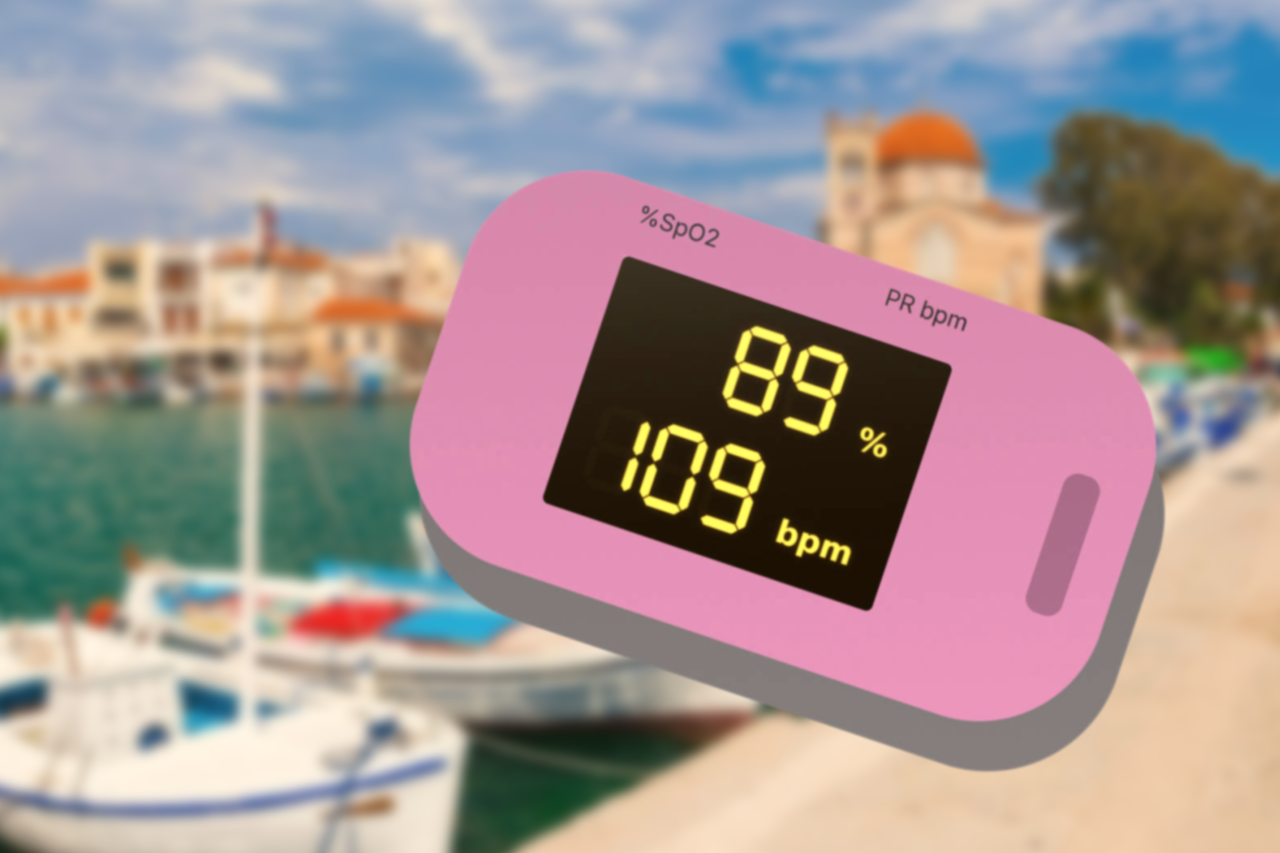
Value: 109 (bpm)
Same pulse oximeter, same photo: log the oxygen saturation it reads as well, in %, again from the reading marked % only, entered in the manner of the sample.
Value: 89 (%)
